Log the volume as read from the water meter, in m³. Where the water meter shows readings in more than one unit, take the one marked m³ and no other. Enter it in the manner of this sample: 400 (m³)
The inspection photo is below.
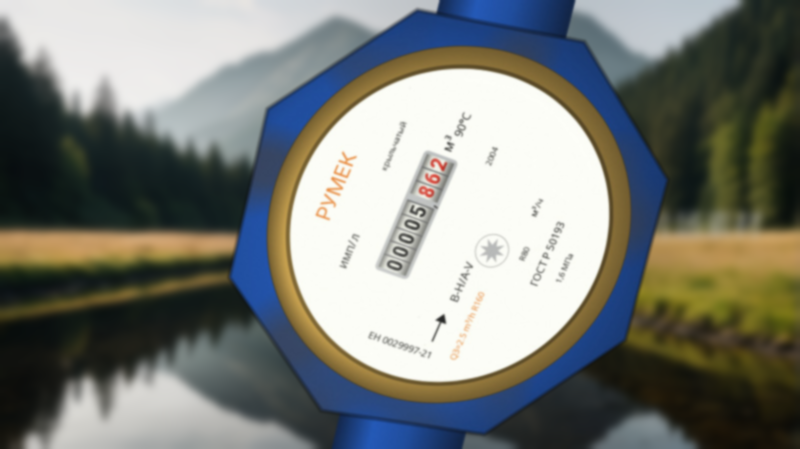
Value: 5.862 (m³)
